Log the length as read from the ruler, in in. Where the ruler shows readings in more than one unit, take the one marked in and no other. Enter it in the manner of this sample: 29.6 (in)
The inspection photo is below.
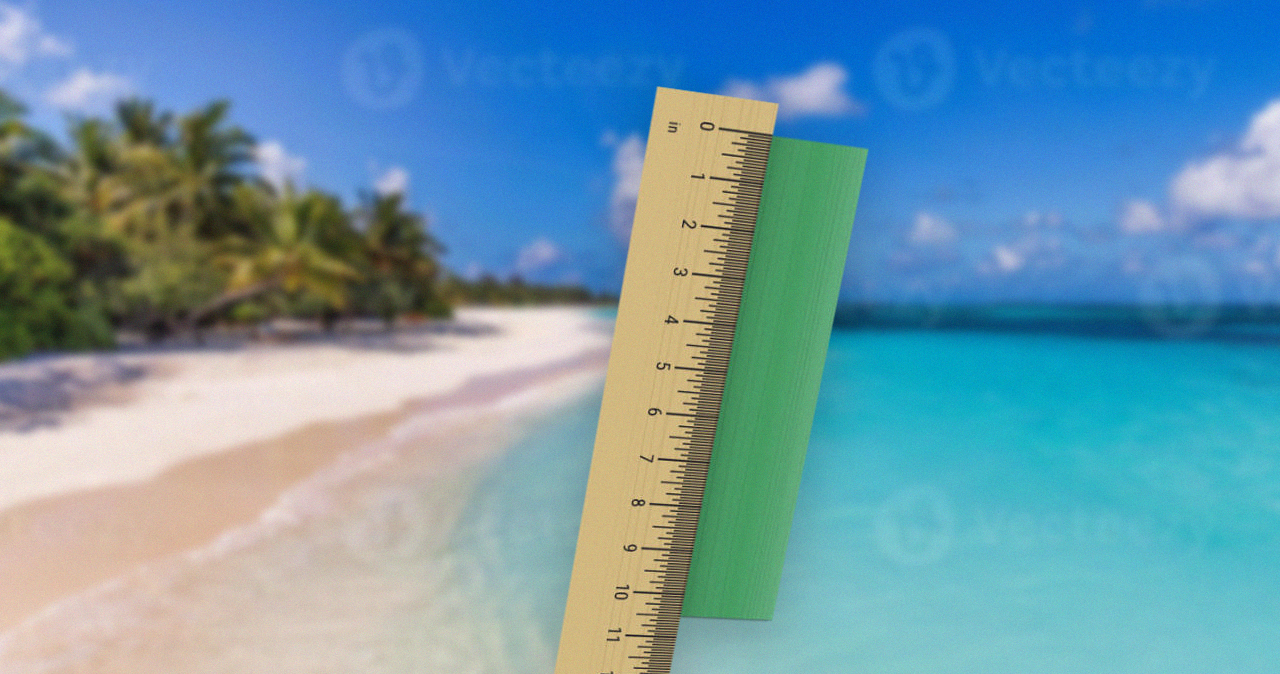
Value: 10.5 (in)
